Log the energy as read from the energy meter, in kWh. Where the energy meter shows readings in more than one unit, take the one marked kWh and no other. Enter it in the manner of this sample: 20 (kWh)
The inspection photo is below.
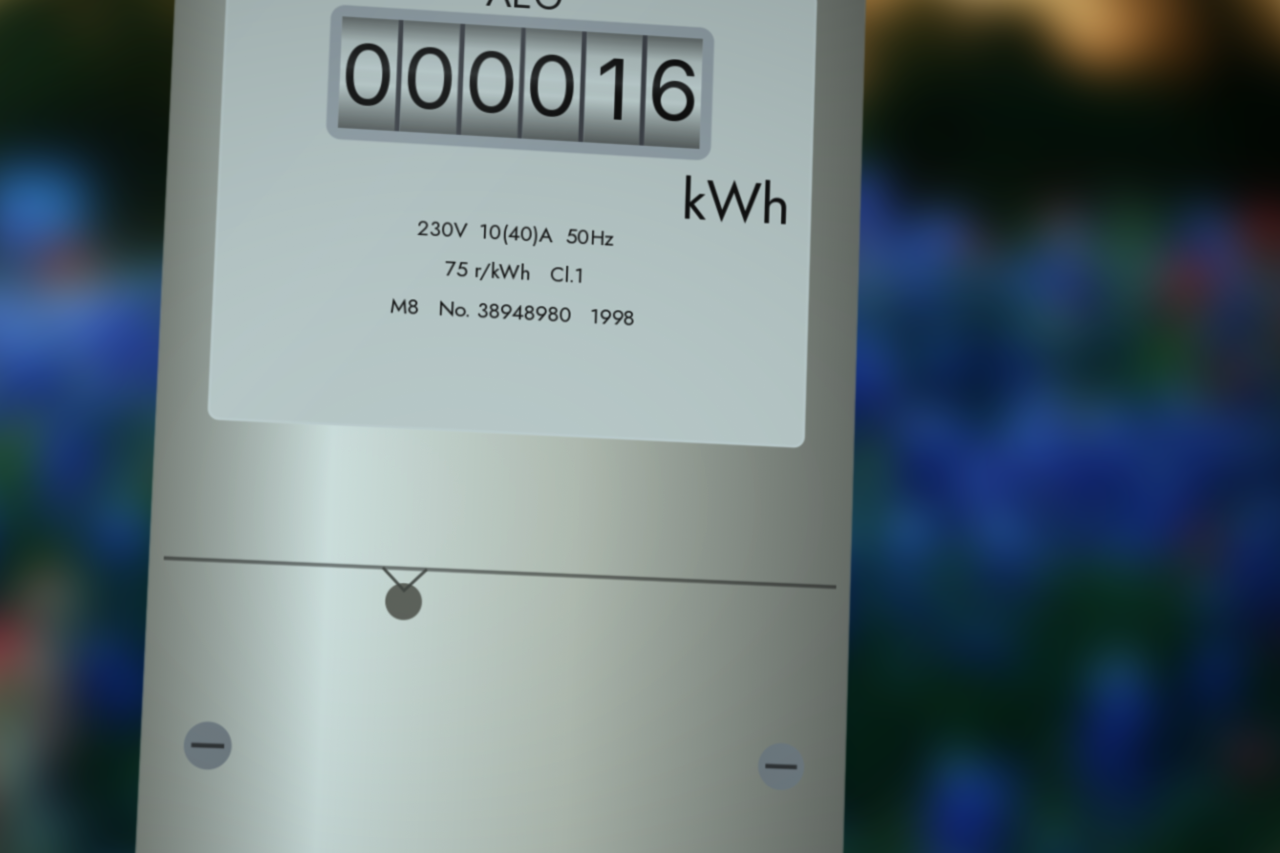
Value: 16 (kWh)
